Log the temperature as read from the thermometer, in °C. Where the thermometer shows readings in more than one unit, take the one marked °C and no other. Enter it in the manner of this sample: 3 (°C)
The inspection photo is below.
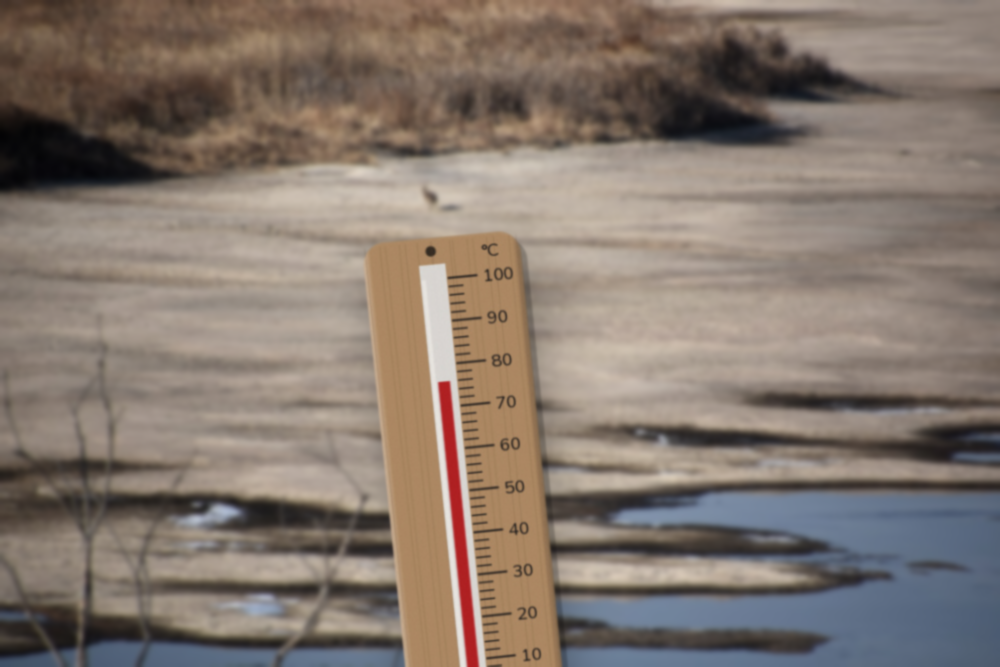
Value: 76 (°C)
